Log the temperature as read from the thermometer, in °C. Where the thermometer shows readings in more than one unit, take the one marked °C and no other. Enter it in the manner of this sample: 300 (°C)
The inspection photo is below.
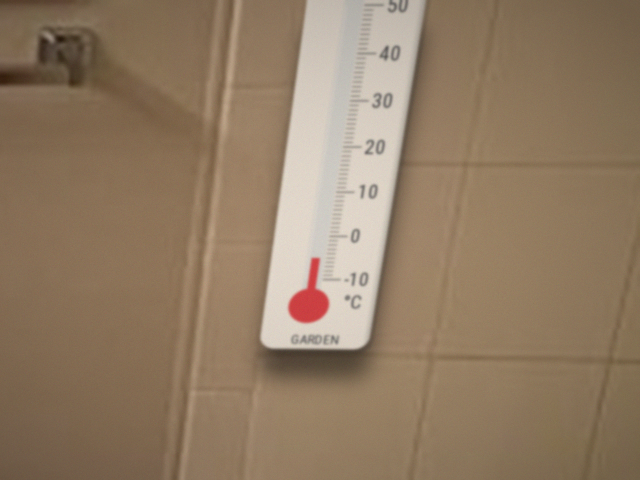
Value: -5 (°C)
